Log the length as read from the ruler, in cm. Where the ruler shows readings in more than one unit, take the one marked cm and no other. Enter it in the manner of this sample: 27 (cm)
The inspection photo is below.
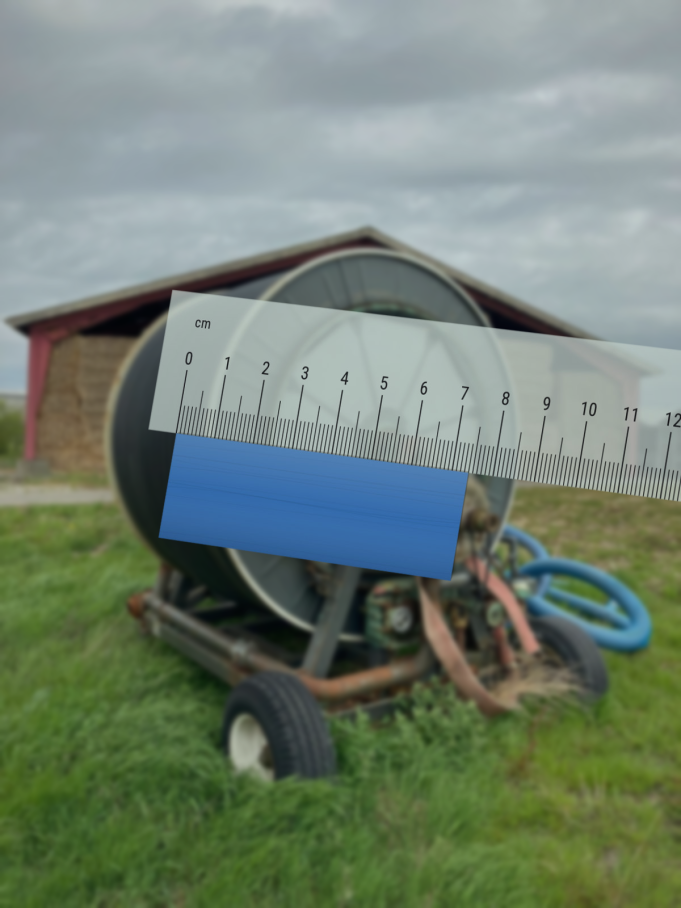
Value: 7.4 (cm)
